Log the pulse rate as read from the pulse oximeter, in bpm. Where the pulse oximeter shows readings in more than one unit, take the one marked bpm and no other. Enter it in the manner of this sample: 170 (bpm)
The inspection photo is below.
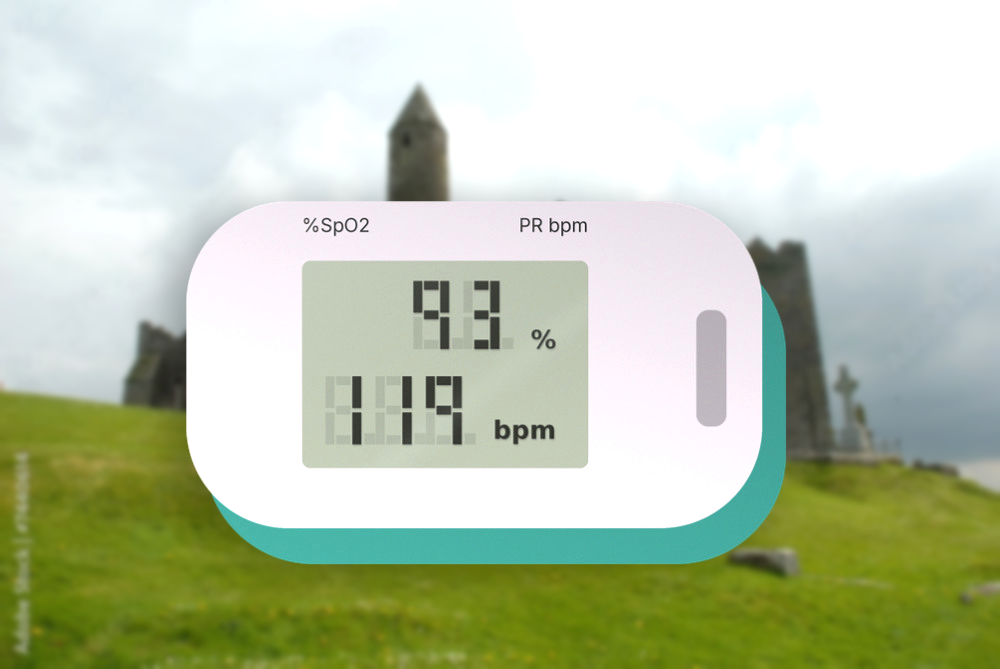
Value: 119 (bpm)
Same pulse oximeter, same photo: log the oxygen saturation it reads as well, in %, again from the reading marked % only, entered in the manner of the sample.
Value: 93 (%)
